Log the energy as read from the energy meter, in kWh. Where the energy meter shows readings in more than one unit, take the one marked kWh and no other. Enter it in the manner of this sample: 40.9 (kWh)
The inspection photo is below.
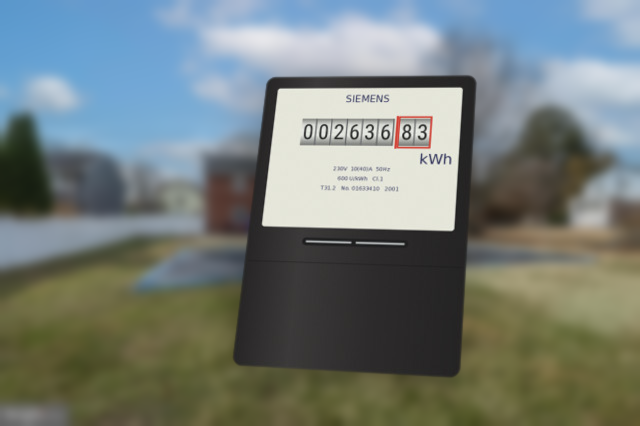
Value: 2636.83 (kWh)
